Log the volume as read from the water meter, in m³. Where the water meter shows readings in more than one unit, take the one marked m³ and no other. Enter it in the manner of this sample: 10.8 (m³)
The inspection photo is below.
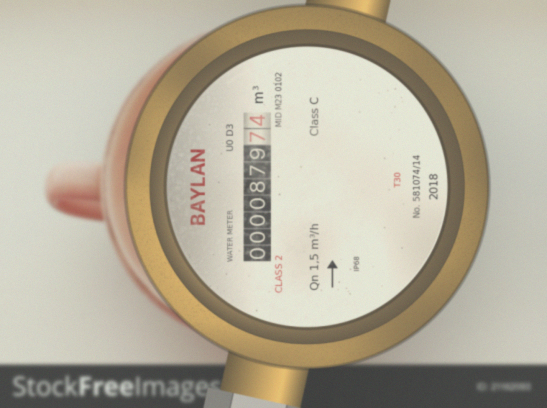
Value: 879.74 (m³)
